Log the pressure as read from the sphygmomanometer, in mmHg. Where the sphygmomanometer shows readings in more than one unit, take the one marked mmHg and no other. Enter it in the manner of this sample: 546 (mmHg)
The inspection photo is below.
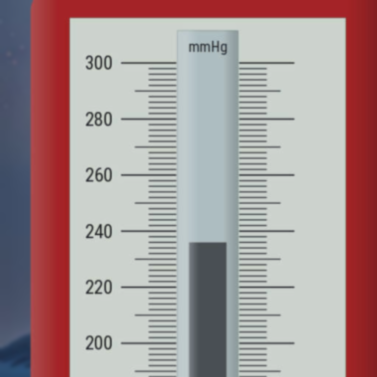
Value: 236 (mmHg)
